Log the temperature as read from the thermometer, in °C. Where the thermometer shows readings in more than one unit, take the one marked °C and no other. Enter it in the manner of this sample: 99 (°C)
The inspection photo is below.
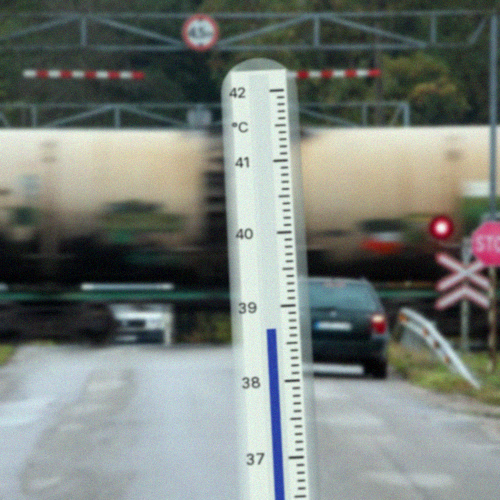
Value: 38.7 (°C)
